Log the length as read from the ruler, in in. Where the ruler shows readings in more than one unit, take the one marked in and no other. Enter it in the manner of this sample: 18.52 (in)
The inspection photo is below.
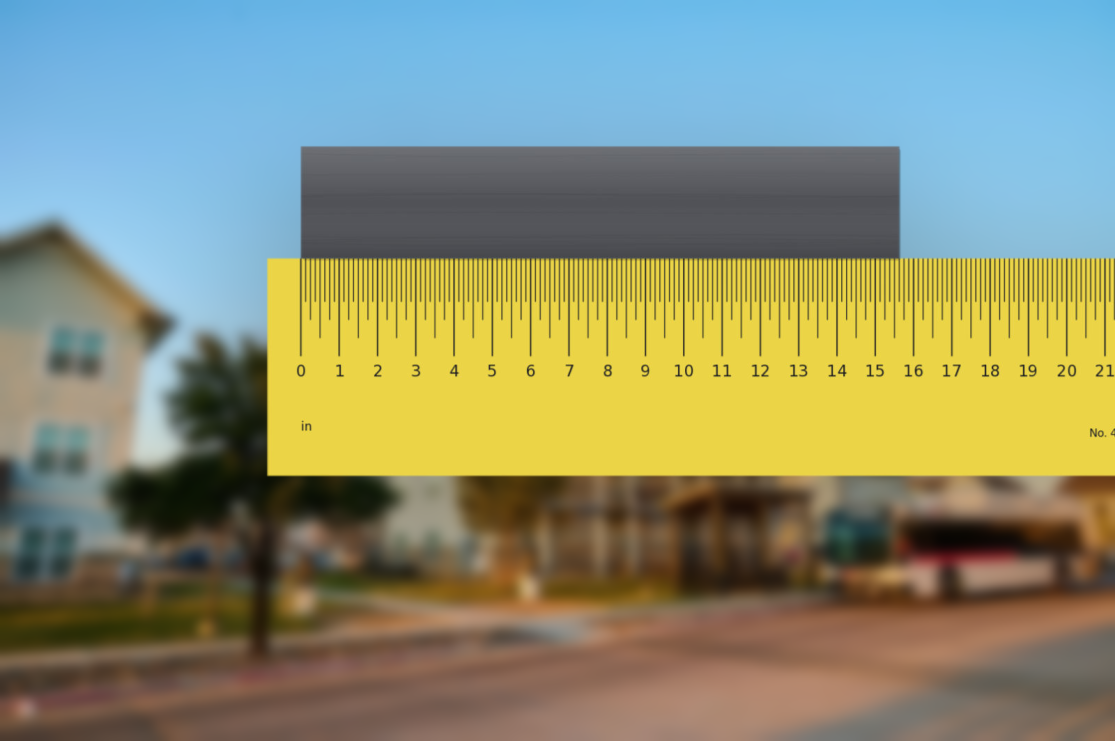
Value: 15.625 (in)
